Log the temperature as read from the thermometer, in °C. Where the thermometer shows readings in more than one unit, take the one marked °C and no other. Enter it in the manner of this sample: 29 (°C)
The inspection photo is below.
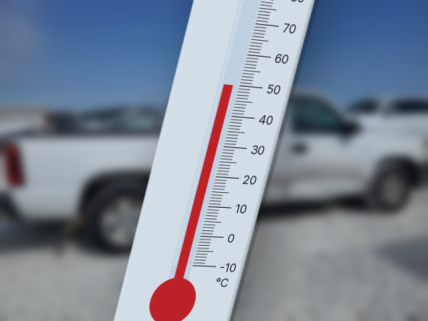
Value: 50 (°C)
